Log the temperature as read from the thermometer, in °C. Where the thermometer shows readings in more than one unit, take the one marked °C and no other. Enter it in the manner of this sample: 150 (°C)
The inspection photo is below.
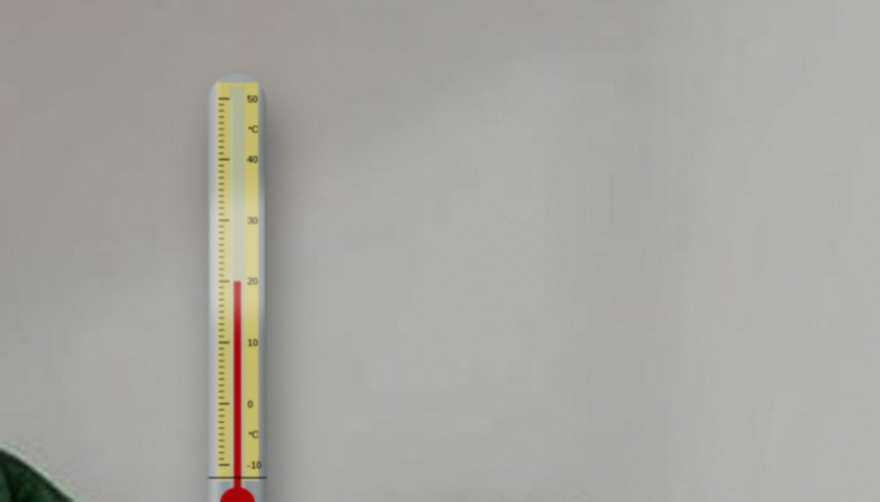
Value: 20 (°C)
